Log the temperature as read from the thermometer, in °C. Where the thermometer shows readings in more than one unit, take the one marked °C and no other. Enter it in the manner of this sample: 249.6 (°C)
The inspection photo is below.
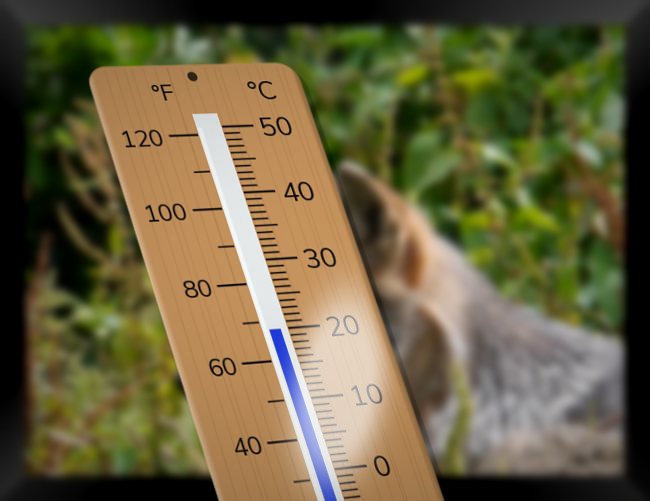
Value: 20 (°C)
